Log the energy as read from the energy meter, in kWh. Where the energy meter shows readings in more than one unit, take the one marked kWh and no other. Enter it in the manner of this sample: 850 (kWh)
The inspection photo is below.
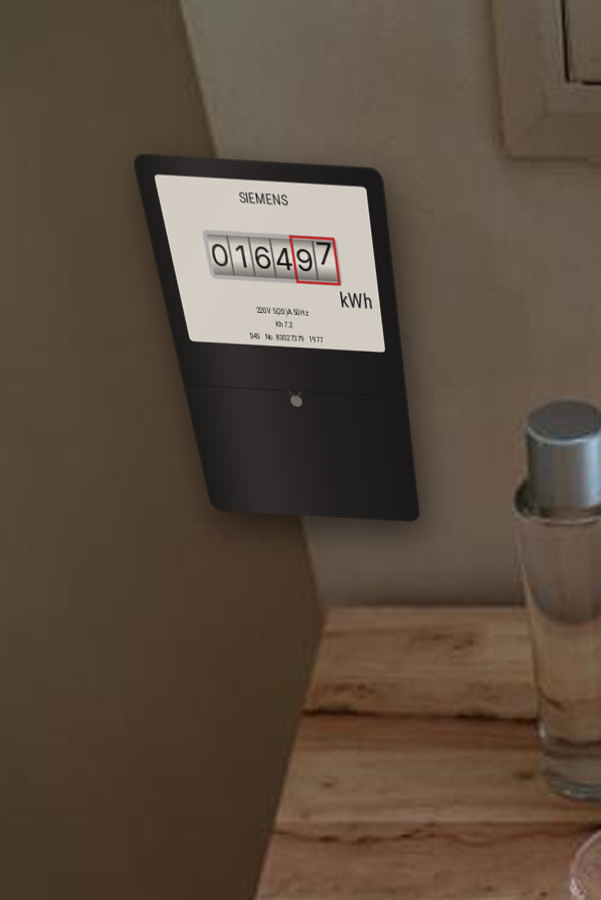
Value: 164.97 (kWh)
